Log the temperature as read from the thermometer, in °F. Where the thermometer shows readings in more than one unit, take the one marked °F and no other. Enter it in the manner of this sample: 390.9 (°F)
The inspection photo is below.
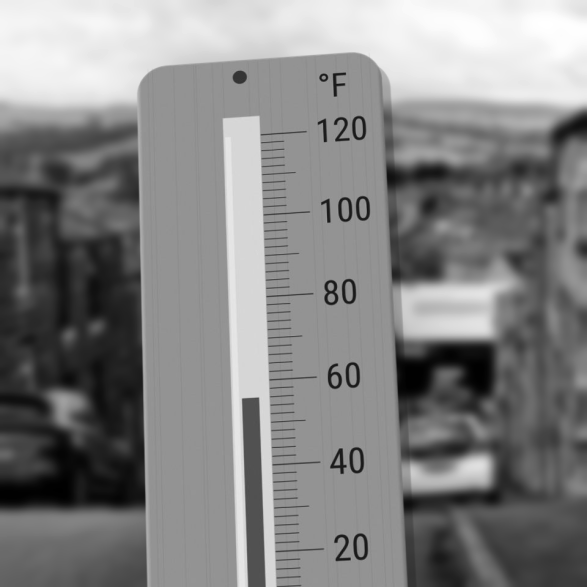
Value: 56 (°F)
